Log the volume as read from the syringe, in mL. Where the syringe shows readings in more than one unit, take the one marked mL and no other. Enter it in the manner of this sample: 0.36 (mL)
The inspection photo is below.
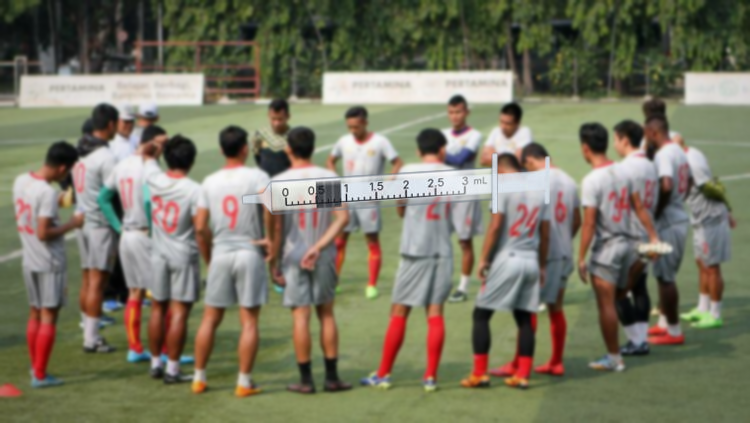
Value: 0.5 (mL)
